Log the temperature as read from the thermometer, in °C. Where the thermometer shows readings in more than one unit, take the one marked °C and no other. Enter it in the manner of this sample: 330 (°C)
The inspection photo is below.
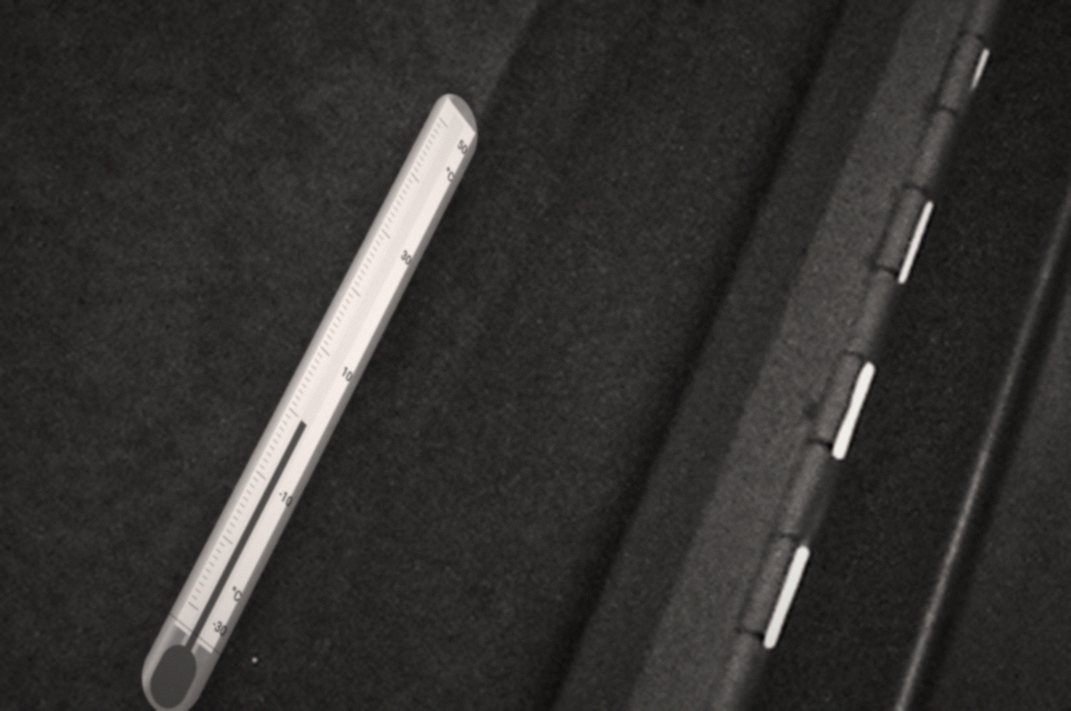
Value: 0 (°C)
